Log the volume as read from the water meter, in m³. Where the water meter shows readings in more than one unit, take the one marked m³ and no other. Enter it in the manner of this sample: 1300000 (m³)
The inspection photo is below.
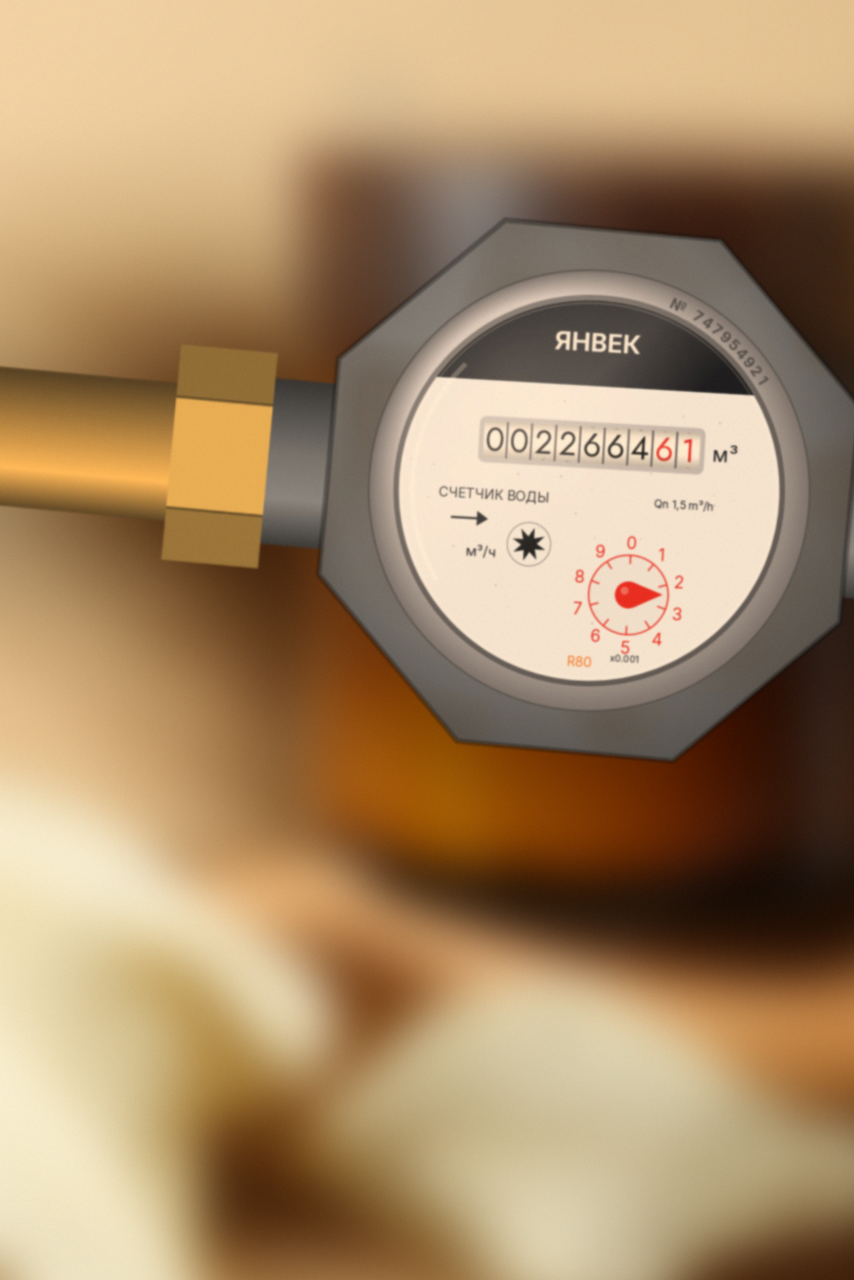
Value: 22664.612 (m³)
